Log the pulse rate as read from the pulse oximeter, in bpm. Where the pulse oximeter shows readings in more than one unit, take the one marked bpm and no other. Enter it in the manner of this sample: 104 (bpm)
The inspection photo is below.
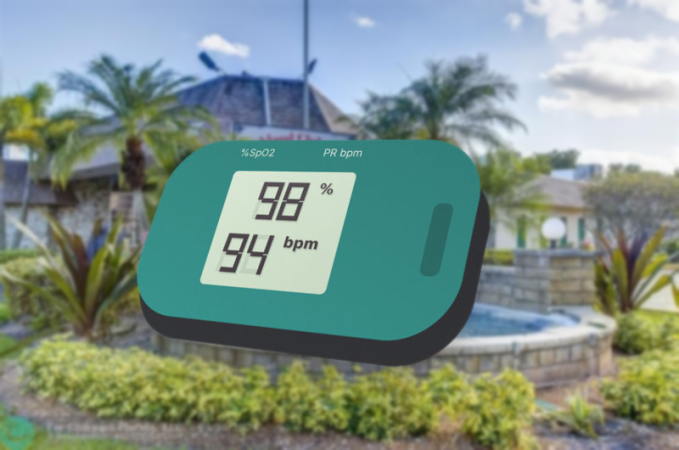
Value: 94 (bpm)
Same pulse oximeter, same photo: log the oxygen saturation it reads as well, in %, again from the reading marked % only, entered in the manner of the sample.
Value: 98 (%)
